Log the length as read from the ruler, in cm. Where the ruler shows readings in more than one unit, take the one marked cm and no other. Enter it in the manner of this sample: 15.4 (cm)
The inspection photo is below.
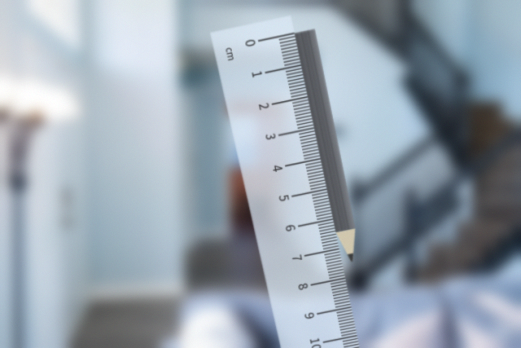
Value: 7.5 (cm)
